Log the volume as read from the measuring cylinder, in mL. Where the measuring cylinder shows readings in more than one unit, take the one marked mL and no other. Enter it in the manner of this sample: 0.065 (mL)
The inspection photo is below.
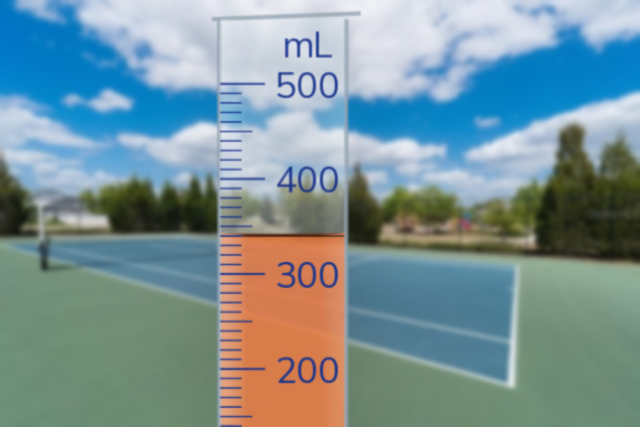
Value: 340 (mL)
